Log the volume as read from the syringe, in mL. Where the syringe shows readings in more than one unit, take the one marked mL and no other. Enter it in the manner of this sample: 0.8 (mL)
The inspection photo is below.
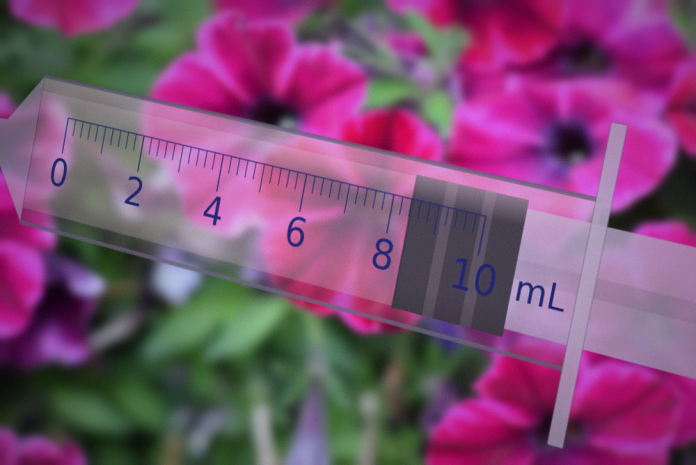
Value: 8.4 (mL)
